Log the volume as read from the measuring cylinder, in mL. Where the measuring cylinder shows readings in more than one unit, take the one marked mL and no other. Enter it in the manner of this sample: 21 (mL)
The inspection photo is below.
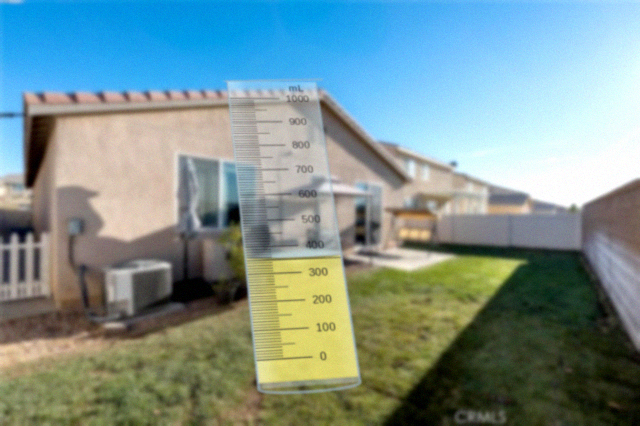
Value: 350 (mL)
